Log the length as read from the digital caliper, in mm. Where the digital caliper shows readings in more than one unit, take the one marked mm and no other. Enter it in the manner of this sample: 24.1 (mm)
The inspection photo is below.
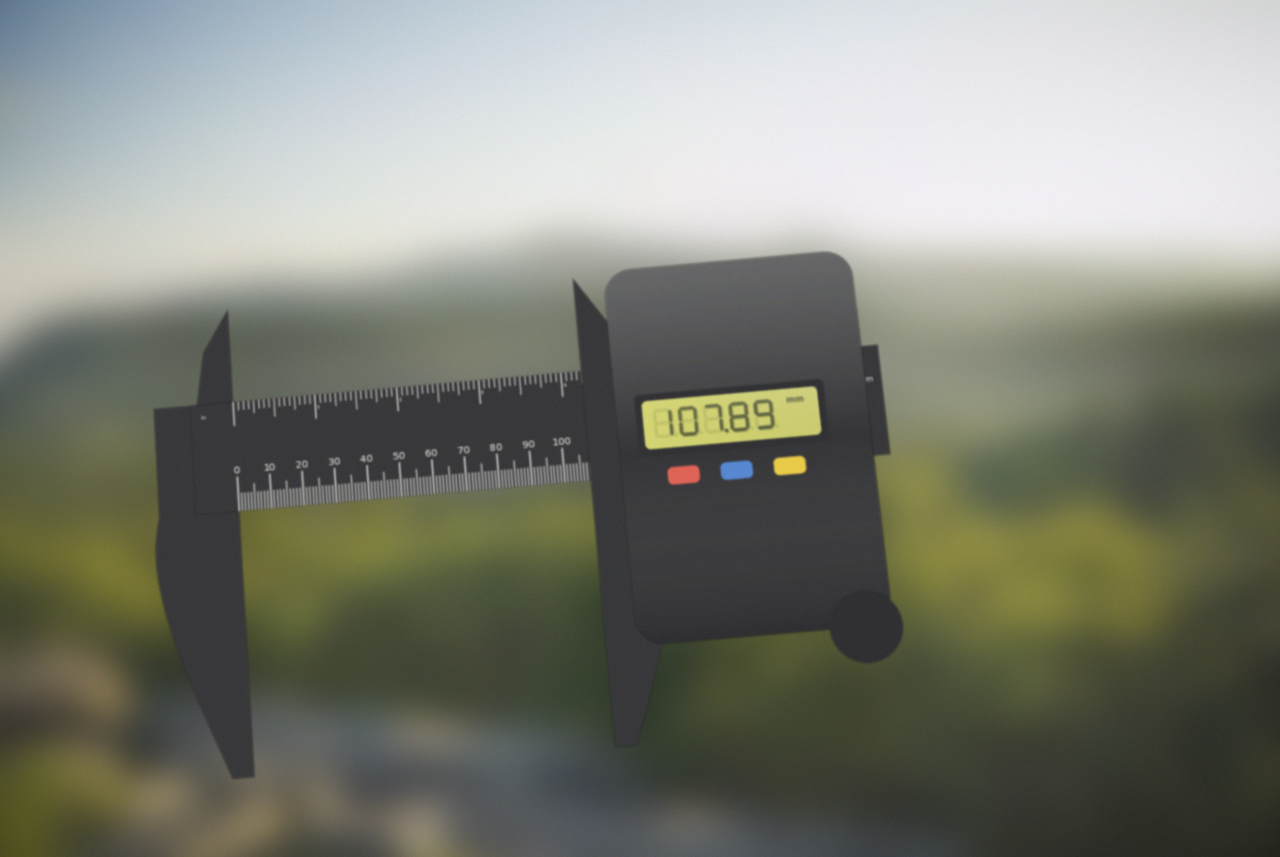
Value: 107.89 (mm)
